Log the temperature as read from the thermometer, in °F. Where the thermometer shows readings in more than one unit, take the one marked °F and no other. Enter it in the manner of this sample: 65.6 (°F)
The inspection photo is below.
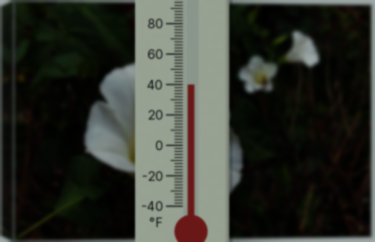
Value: 40 (°F)
